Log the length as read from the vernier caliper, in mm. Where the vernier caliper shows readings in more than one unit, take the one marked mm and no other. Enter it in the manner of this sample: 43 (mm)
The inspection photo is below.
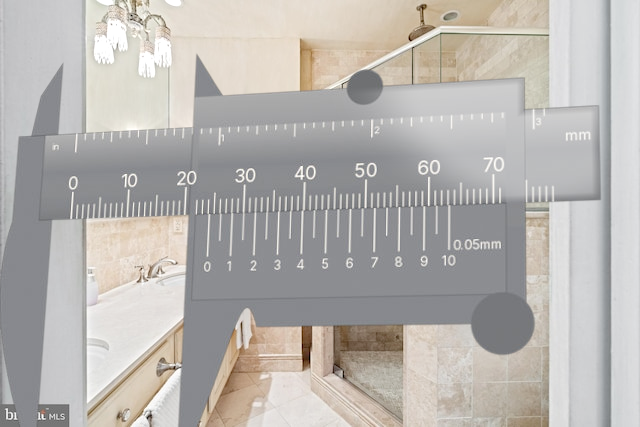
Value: 24.2 (mm)
